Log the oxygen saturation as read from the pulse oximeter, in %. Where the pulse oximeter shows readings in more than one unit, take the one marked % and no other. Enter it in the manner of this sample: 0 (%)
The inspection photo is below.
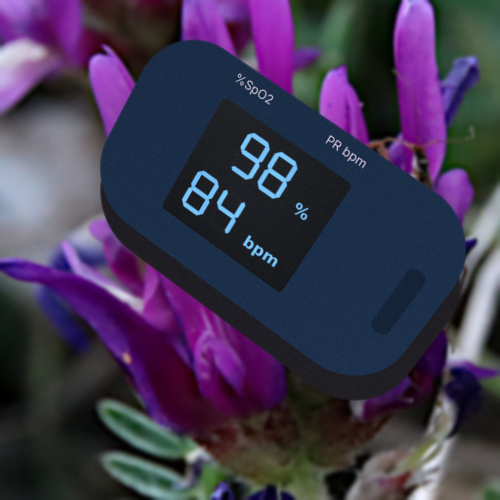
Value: 98 (%)
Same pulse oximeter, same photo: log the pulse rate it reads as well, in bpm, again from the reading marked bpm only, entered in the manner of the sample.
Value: 84 (bpm)
